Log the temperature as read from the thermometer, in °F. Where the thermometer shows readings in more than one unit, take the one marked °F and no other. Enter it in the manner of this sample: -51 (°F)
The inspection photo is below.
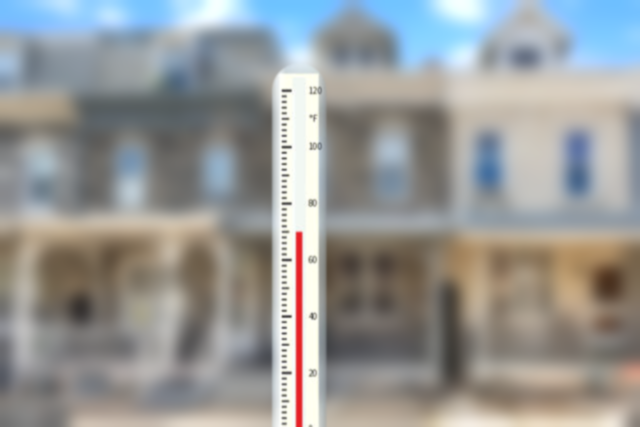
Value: 70 (°F)
